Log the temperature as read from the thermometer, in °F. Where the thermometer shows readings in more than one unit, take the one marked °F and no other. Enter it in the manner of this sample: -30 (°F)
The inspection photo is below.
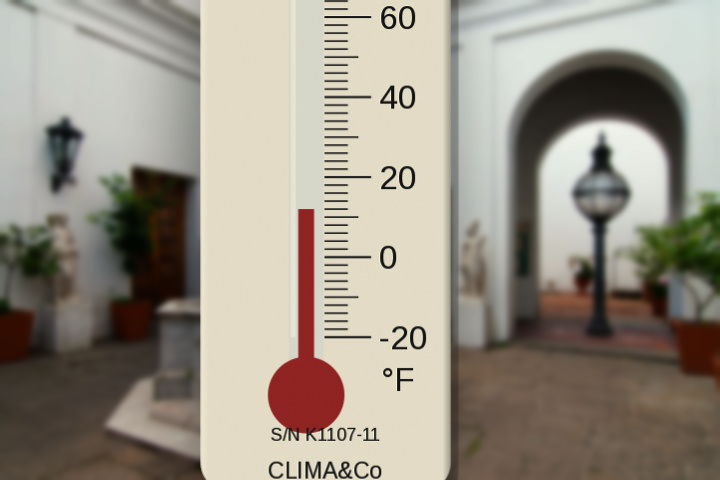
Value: 12 (°F)
